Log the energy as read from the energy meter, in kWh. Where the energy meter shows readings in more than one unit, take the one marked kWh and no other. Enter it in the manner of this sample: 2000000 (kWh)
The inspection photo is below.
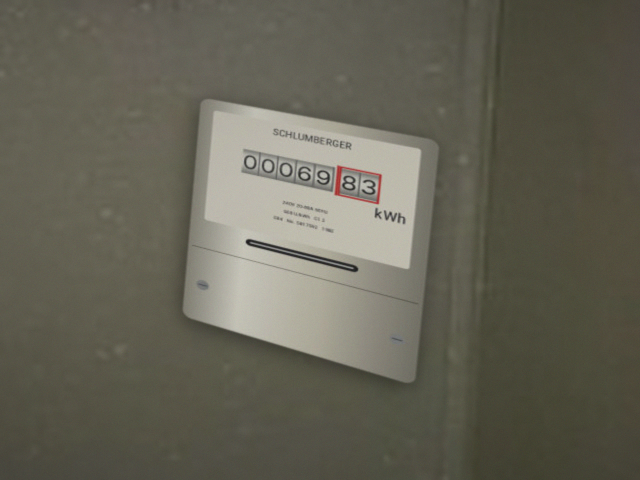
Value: 69.83 (kWh)
